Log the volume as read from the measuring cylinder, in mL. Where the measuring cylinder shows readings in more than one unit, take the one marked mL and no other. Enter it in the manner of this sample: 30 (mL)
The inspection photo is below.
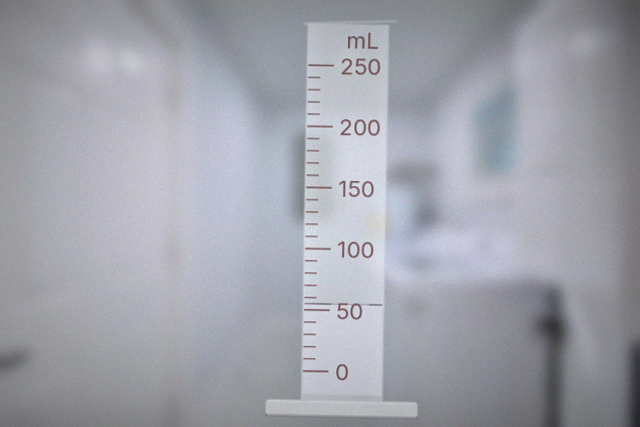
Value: 55 (mL)
